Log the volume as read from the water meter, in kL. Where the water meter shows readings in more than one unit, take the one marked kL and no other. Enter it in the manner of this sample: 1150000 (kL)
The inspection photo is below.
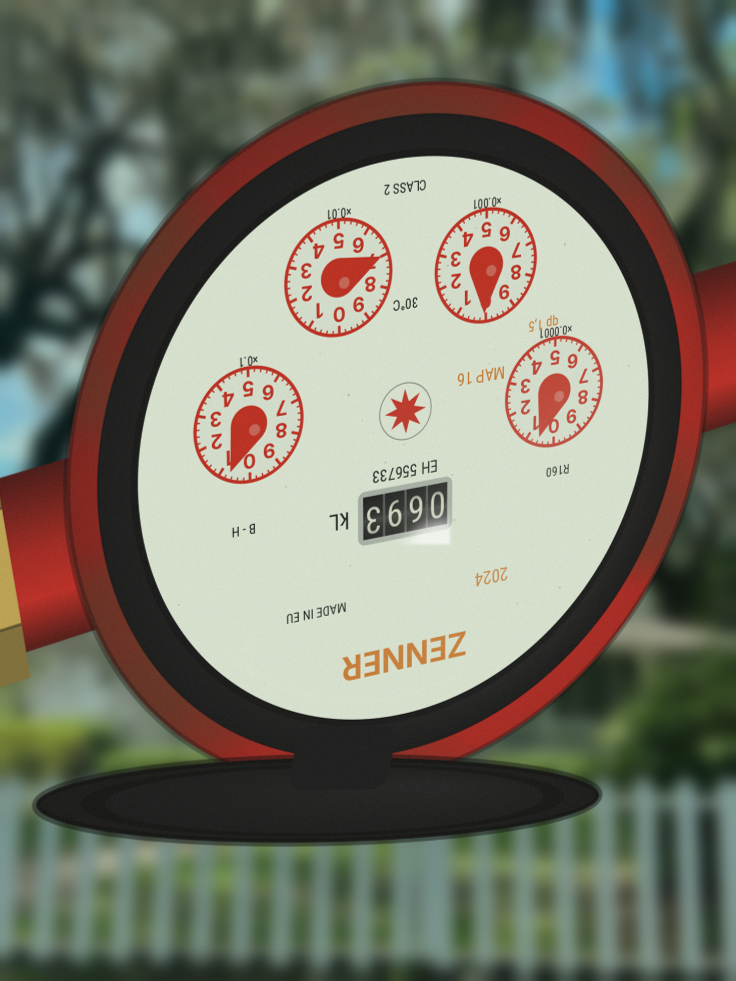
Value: 693.0700 (kL)
